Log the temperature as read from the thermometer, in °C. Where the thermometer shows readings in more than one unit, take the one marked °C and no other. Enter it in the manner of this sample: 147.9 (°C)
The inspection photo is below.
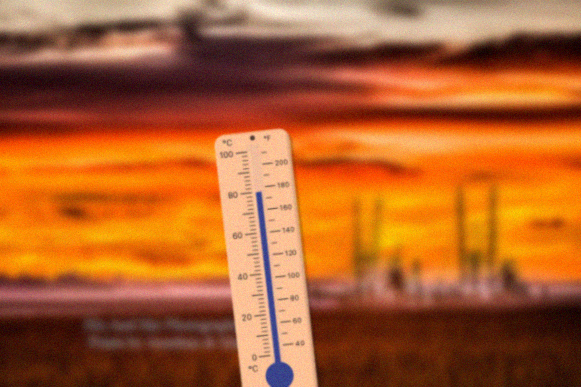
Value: 80 (°C)
